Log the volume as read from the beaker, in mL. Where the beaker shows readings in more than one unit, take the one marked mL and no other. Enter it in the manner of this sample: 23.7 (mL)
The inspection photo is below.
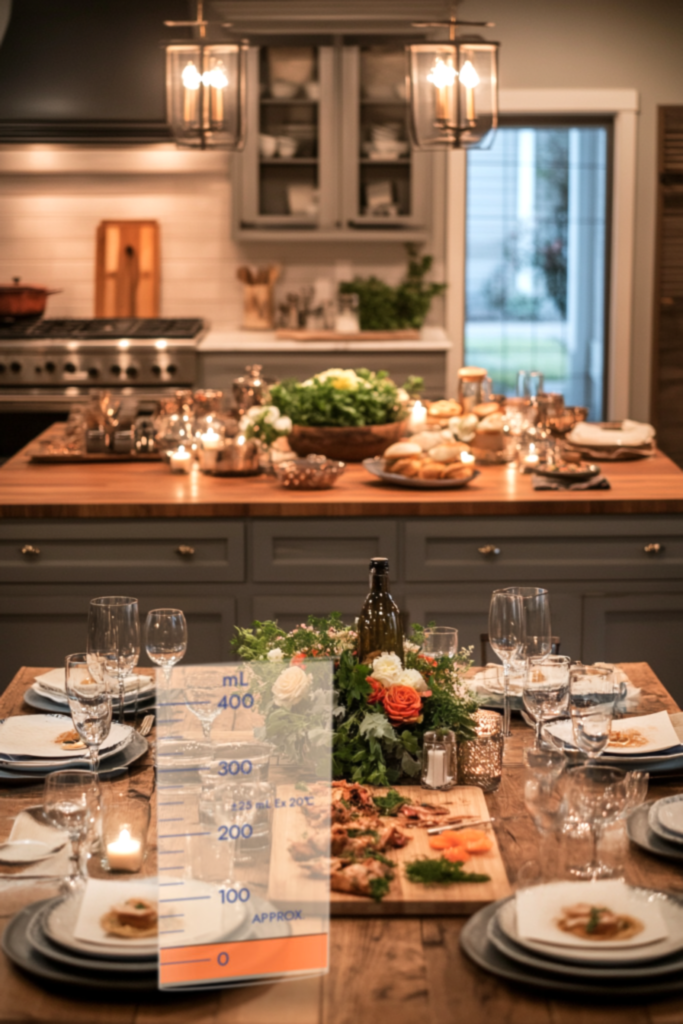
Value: 25 (mL)
